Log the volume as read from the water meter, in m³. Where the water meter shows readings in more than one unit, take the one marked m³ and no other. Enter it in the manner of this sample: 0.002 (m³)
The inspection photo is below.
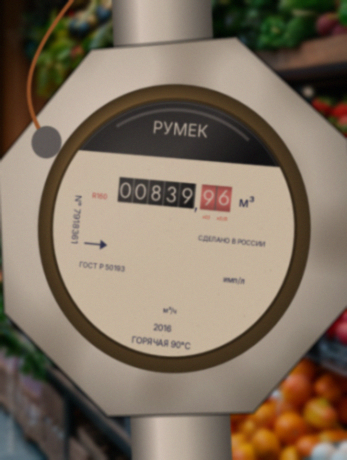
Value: 839.96 (m³)
